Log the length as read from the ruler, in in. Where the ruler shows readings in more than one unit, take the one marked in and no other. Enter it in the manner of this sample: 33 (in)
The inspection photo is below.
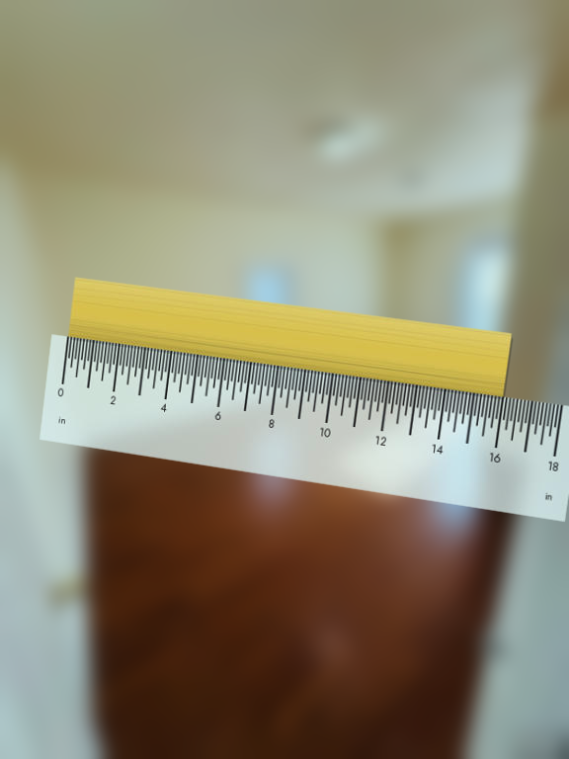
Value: 16 (in)
